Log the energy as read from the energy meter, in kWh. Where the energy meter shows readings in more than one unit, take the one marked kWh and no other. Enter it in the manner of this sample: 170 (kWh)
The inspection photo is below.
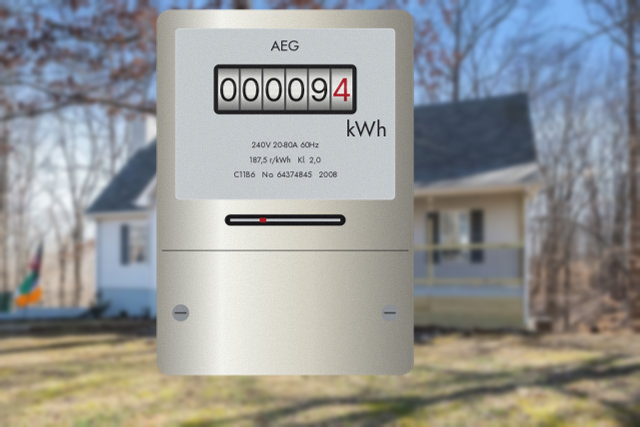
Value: 9.4 (kWh)
